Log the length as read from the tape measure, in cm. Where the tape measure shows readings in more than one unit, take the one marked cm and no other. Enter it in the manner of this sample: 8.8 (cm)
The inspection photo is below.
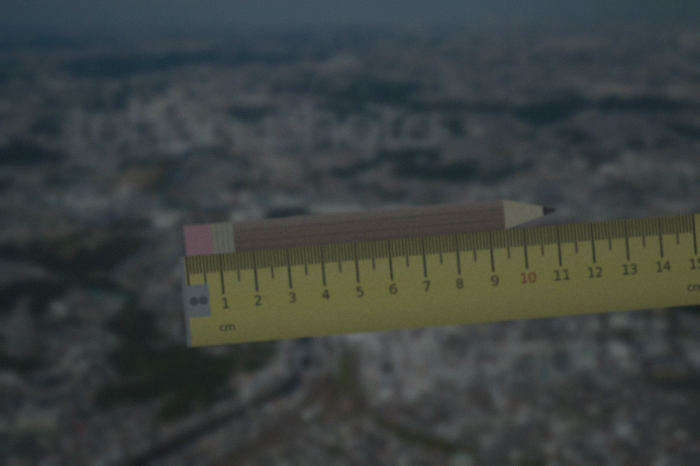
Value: 11 (cm)
